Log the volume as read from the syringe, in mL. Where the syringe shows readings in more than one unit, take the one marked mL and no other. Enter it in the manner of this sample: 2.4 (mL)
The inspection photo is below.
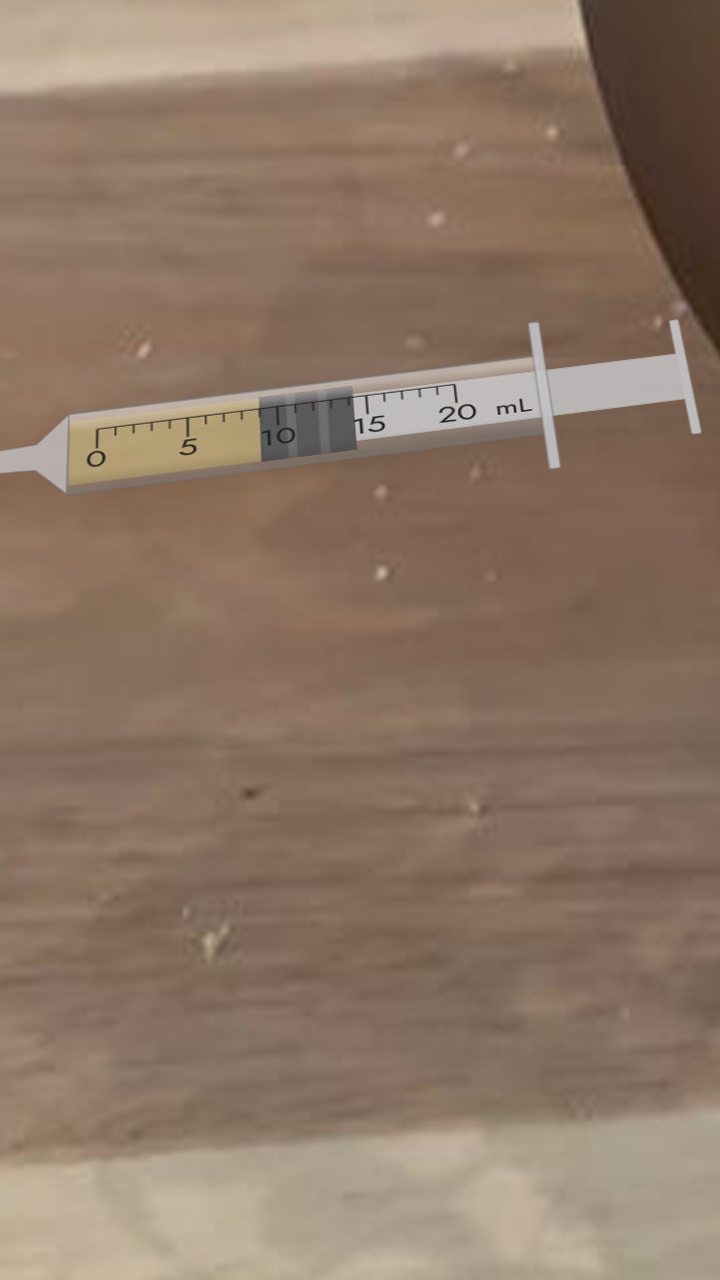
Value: 9 (mL)
